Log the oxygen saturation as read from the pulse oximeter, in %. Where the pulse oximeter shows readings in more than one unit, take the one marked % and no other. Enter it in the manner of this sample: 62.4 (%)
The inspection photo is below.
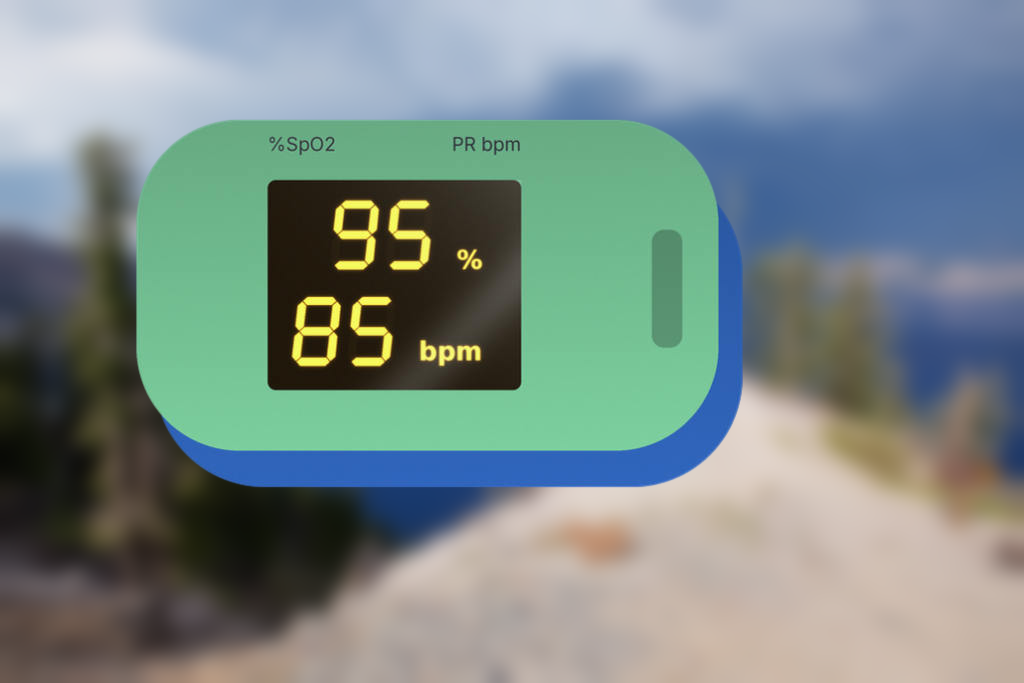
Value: 95 (%)
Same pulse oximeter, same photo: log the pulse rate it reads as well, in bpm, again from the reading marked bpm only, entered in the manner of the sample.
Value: 85 (bpm)
